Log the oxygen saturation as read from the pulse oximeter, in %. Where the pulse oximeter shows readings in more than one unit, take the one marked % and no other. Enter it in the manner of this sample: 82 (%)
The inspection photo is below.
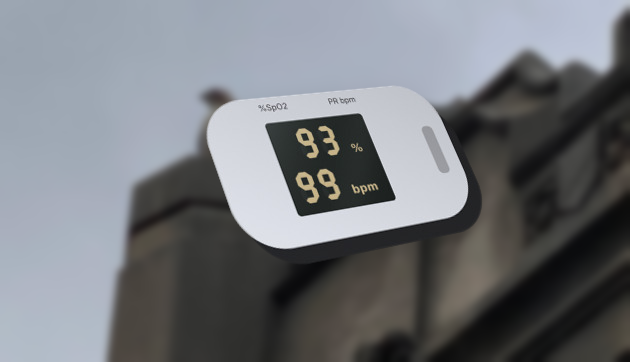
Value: 93 (%)
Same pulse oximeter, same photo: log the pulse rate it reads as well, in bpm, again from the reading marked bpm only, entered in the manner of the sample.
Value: 99 (bpm)
